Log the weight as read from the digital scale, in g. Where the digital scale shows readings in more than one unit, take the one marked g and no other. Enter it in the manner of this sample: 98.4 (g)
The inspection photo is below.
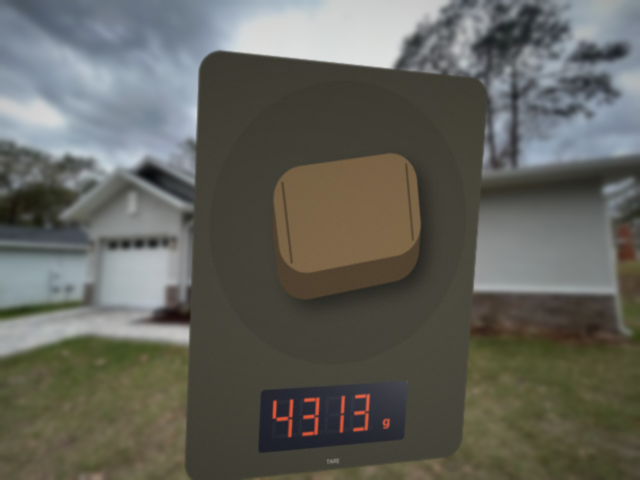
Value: 4313 (g)
